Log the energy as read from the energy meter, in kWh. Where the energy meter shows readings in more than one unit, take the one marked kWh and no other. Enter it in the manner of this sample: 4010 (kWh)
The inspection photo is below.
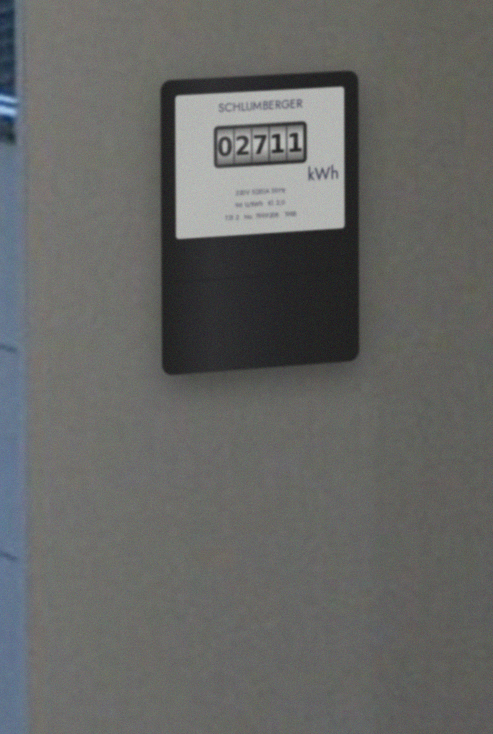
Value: 2711 (kWh)
